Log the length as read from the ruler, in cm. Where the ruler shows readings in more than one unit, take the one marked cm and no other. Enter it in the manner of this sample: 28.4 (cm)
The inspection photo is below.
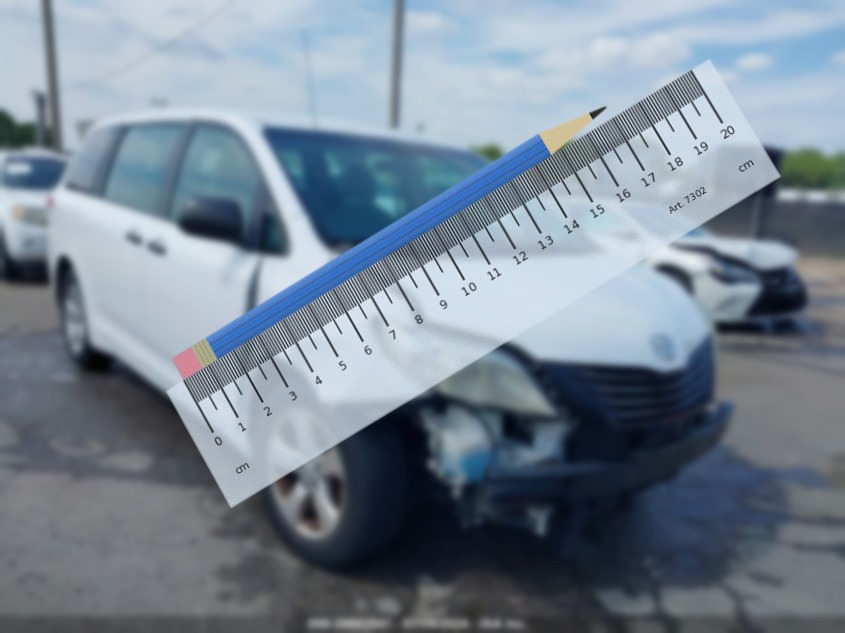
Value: 17 (cm)
